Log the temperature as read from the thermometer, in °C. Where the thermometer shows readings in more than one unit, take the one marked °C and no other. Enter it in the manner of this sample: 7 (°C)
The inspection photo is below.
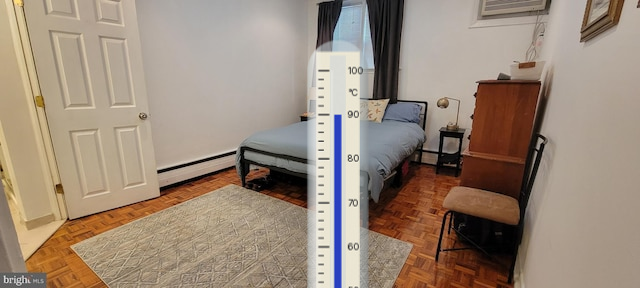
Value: 90 (°C)
